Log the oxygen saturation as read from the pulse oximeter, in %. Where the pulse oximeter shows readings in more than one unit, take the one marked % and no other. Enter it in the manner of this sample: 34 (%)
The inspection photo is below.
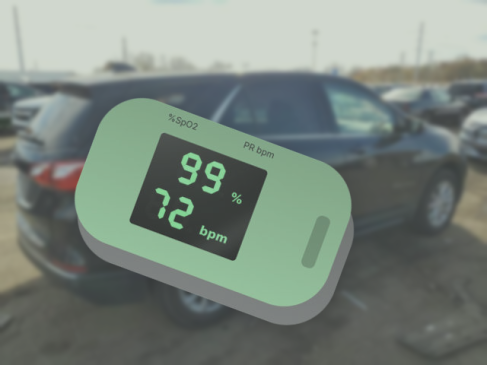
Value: 99 (%)
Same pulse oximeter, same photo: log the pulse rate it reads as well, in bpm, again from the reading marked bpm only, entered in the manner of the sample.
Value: 72 (bpm)
